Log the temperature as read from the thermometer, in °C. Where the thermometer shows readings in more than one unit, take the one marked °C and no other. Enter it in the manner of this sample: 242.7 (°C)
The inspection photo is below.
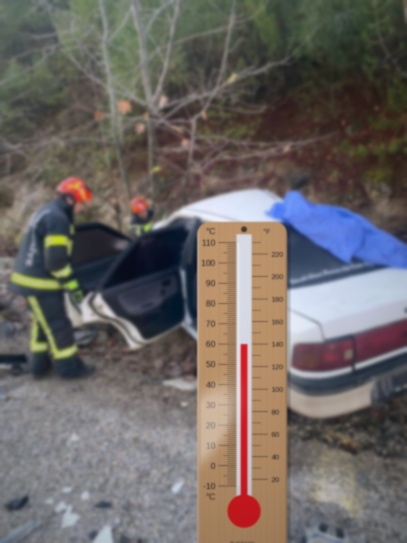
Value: 60 (°C)
